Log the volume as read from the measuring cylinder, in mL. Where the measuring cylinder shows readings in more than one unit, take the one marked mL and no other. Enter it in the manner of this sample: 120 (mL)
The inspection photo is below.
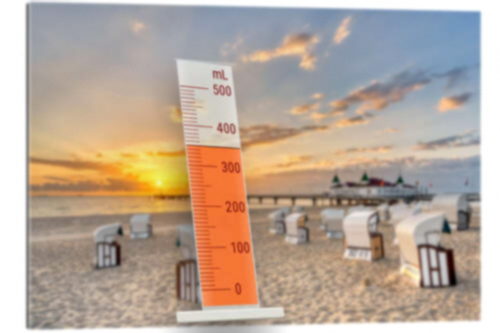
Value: 350 (mL)
